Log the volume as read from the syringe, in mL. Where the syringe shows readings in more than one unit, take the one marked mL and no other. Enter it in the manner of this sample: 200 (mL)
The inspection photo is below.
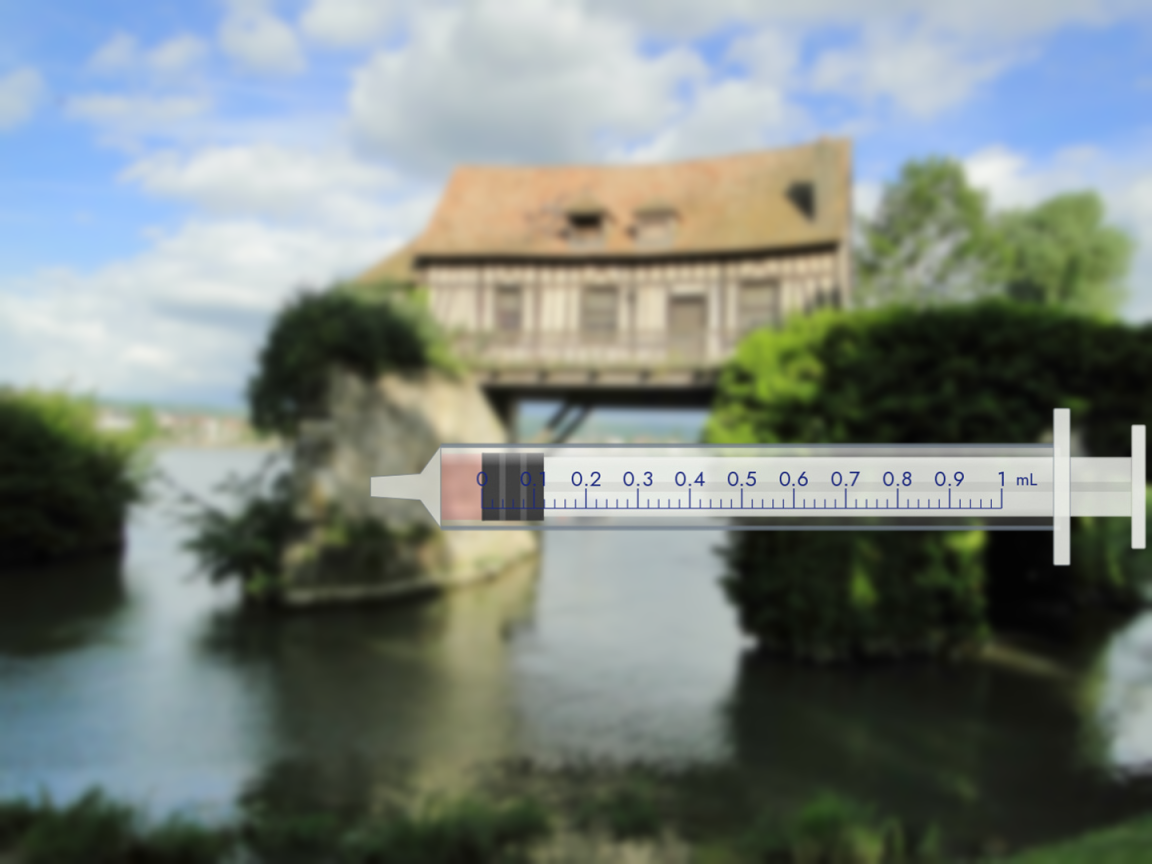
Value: 0 (mL)
